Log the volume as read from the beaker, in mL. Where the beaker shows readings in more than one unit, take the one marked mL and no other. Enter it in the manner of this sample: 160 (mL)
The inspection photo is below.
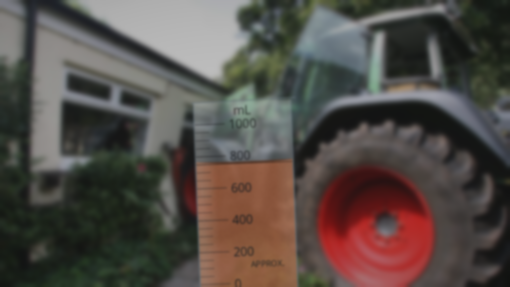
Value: 750 (mL)
